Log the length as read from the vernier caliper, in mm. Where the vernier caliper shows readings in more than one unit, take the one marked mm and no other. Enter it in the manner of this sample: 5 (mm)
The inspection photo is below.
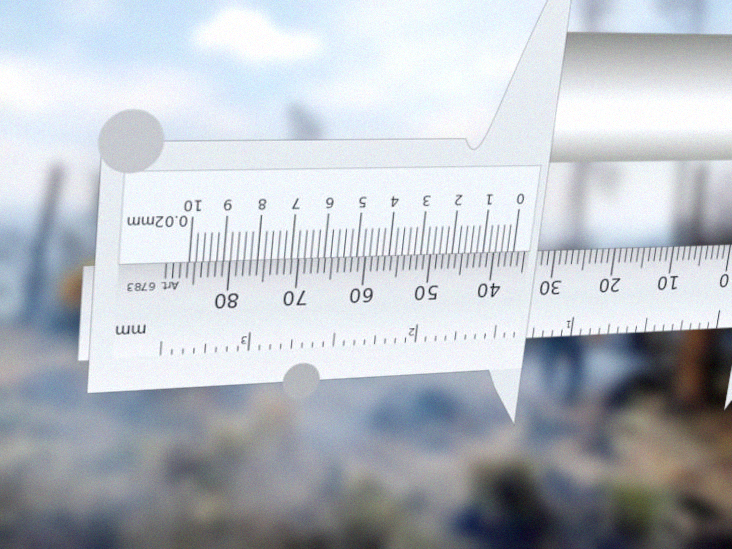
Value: 36.8 (mm)
